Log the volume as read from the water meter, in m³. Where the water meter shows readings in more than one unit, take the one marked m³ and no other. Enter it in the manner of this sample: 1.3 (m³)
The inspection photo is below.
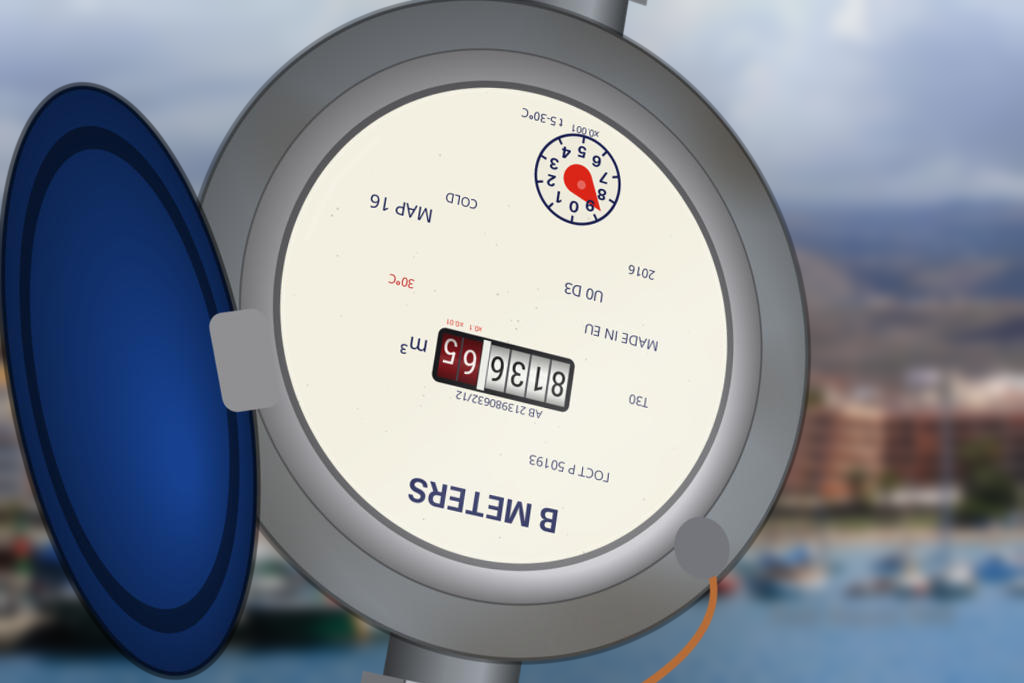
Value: 8136.648 (m³)
